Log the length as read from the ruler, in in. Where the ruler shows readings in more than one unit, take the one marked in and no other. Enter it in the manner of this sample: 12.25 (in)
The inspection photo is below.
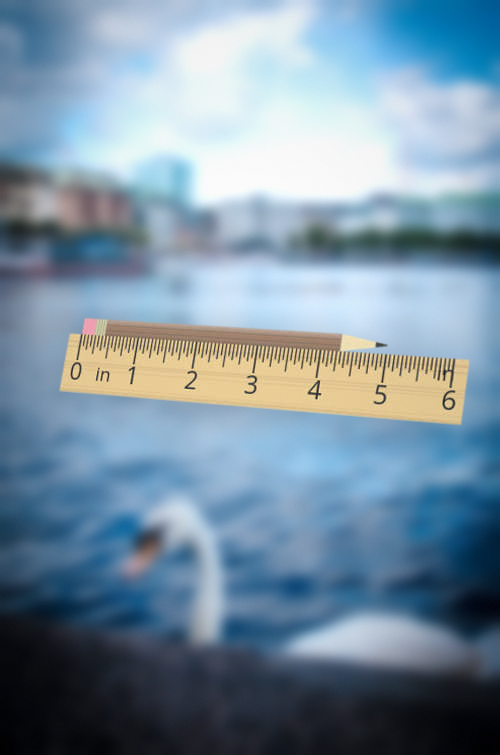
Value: 5 (in)
